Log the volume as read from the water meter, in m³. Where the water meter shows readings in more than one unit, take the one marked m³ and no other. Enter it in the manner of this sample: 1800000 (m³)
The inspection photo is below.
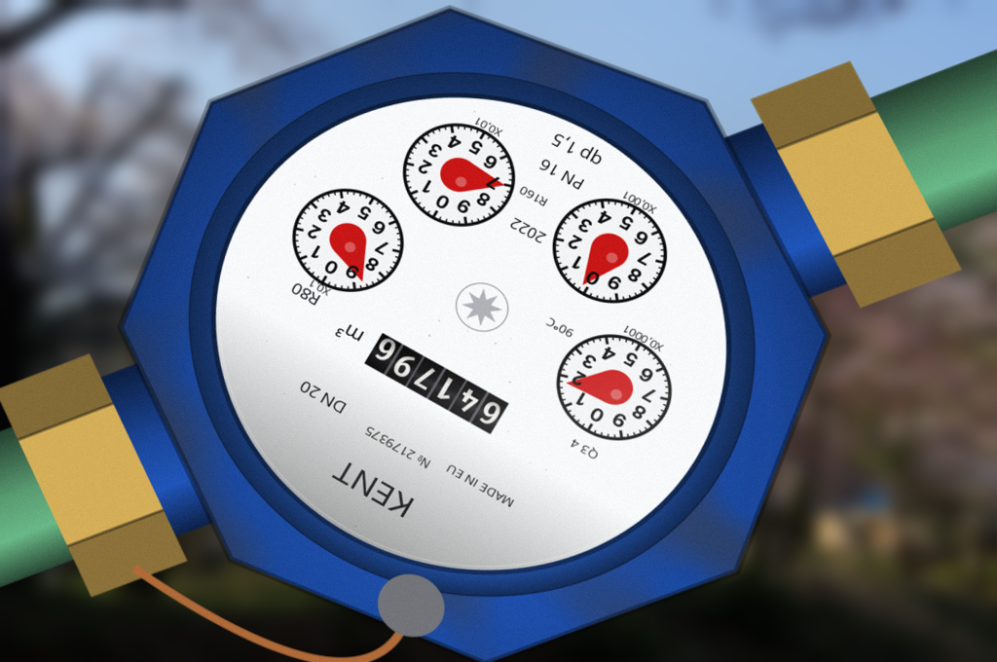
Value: 641795.8701 (m³)
